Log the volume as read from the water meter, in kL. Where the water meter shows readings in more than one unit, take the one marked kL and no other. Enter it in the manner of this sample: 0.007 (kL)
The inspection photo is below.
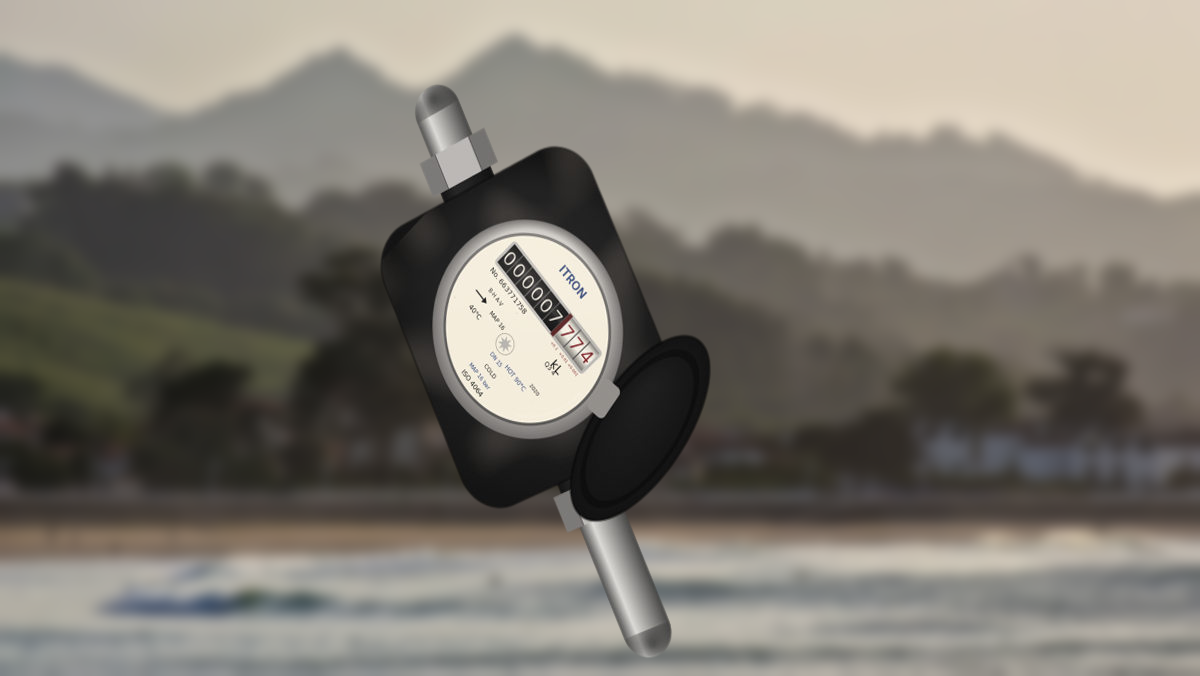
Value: 7.774 (kL)
